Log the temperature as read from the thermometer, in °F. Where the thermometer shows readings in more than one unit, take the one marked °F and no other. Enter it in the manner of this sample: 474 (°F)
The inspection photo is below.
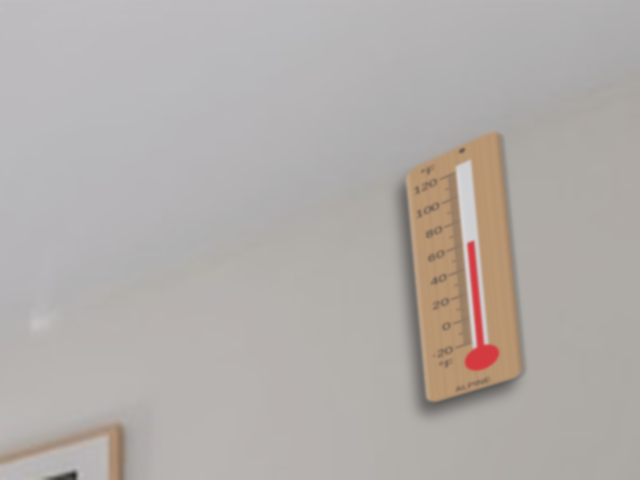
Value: 60 (°F)
